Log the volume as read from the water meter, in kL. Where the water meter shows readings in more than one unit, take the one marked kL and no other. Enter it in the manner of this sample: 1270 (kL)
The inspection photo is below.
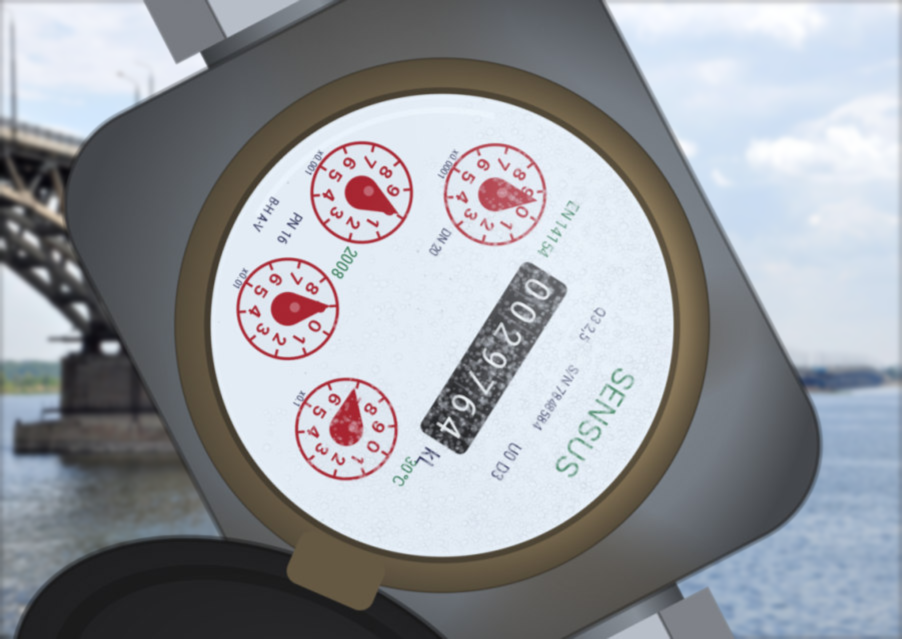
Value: 29764.6899 (kL)
